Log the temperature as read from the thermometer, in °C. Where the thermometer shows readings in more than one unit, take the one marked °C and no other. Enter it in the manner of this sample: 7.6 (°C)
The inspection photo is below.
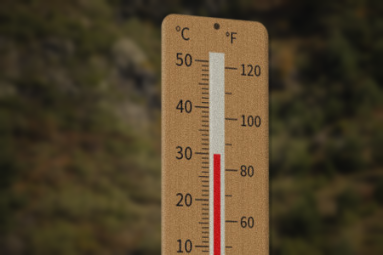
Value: 30 (°C)
